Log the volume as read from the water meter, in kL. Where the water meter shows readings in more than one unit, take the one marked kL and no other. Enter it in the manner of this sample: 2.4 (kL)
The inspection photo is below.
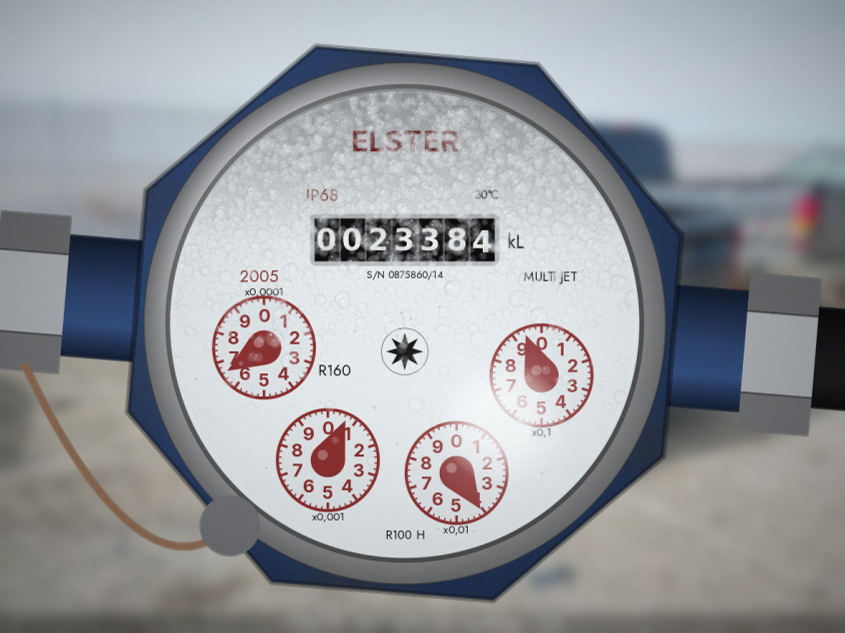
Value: 23383.9406 (kL)
